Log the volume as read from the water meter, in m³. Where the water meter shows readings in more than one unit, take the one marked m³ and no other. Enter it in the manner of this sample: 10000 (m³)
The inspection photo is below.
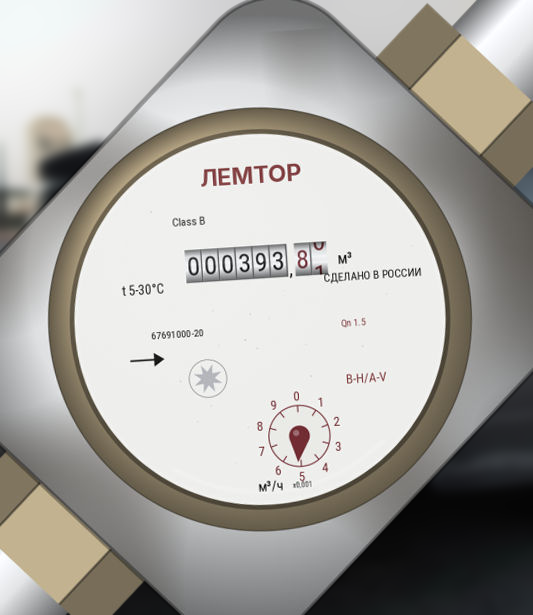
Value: 393.805 (m³)
